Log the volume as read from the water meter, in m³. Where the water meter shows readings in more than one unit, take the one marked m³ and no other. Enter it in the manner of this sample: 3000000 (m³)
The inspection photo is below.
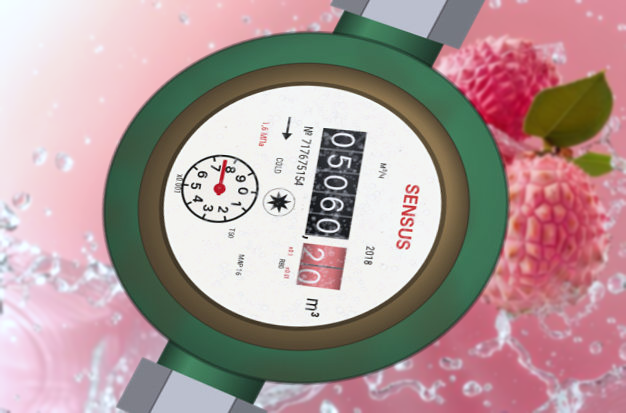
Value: 5060.197 (m³)
